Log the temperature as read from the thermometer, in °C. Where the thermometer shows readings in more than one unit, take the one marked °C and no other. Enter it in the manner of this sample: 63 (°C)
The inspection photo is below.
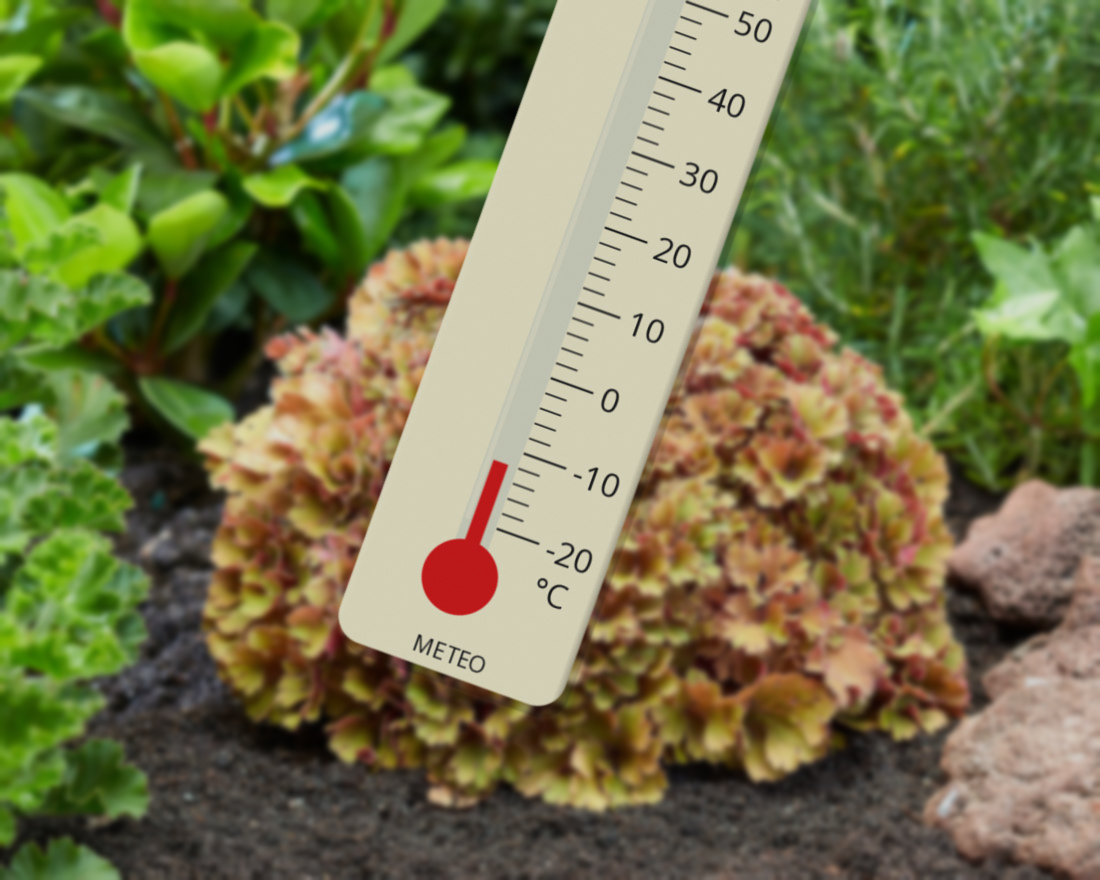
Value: -12 (°C)
